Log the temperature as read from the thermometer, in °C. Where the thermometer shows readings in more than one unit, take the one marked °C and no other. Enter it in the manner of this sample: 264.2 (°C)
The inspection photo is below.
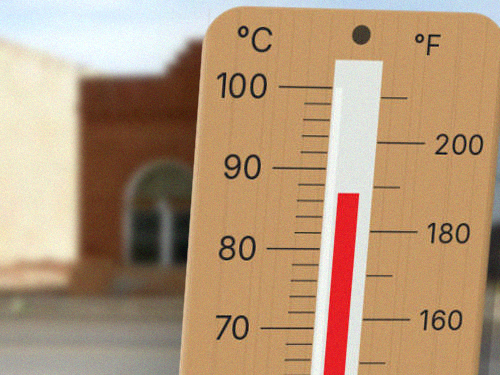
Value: 87 (°C)
